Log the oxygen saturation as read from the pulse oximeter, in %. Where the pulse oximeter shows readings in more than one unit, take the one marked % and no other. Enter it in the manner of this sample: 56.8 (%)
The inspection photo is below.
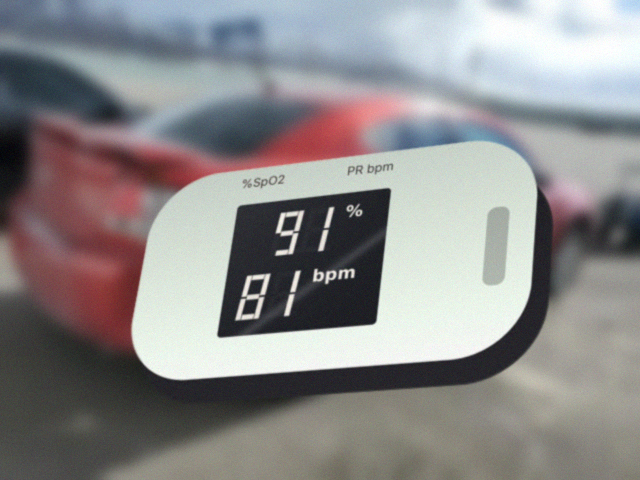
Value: 91 (%)
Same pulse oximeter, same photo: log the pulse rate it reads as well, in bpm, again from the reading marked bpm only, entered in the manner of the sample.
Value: 81 (bpm)
